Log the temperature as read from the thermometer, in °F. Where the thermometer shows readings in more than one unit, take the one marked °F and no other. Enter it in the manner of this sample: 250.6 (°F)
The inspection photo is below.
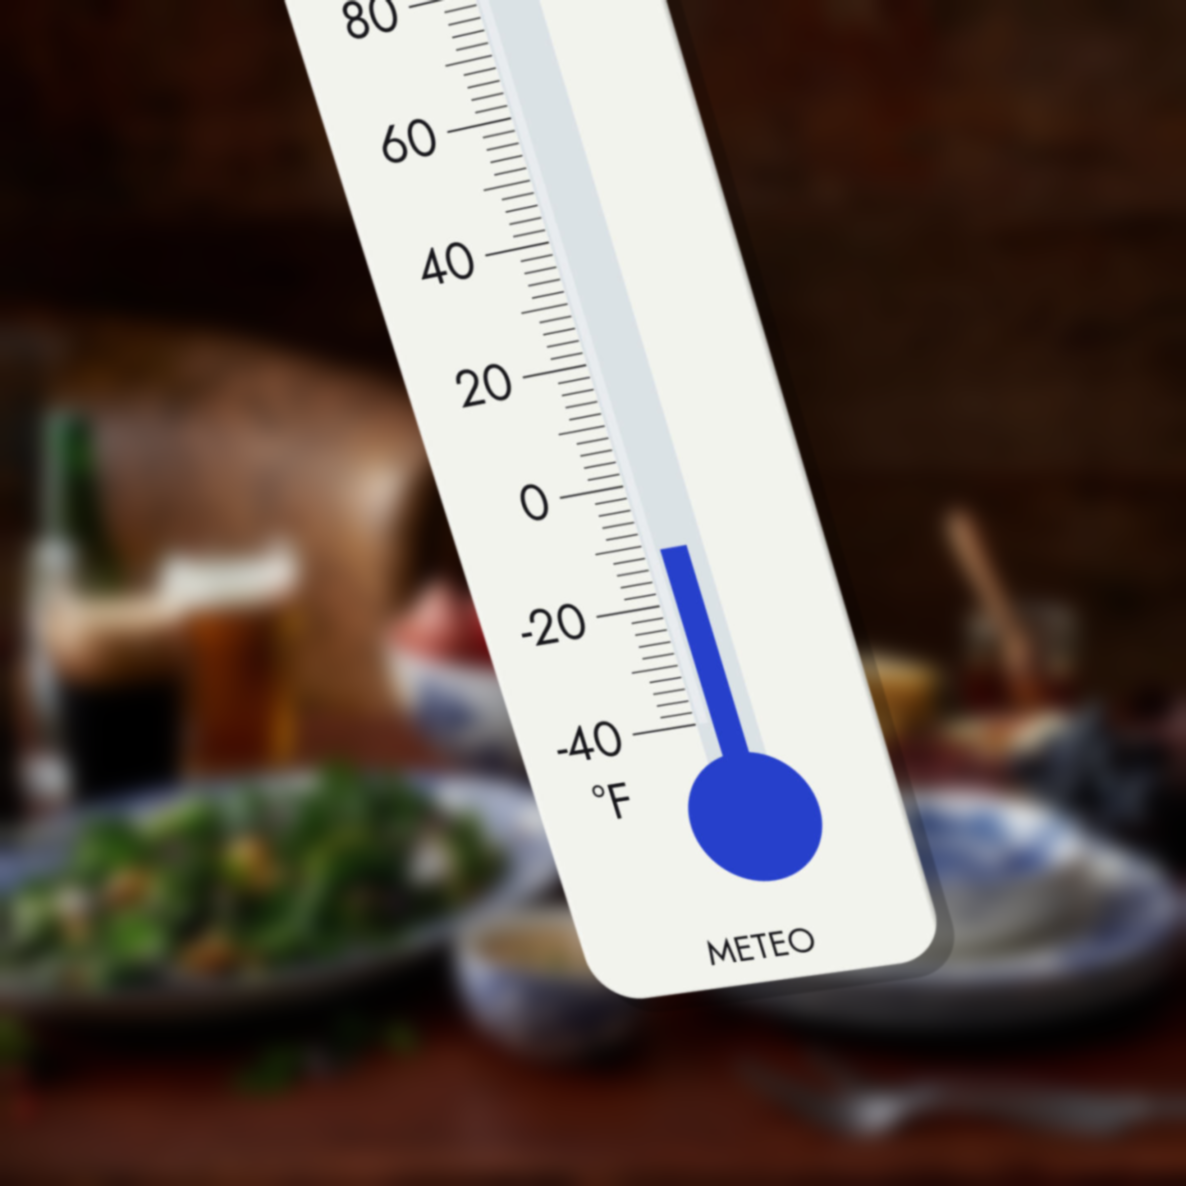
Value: -11 (°F)
